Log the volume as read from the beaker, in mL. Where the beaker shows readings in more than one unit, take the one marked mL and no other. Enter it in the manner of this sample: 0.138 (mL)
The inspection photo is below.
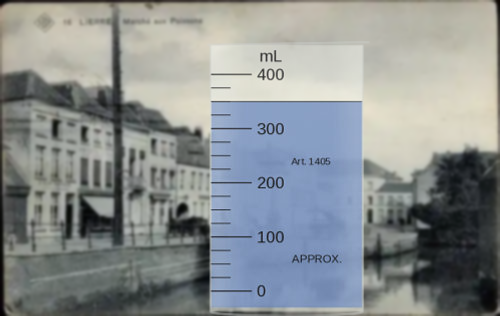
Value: 350 (mL)
